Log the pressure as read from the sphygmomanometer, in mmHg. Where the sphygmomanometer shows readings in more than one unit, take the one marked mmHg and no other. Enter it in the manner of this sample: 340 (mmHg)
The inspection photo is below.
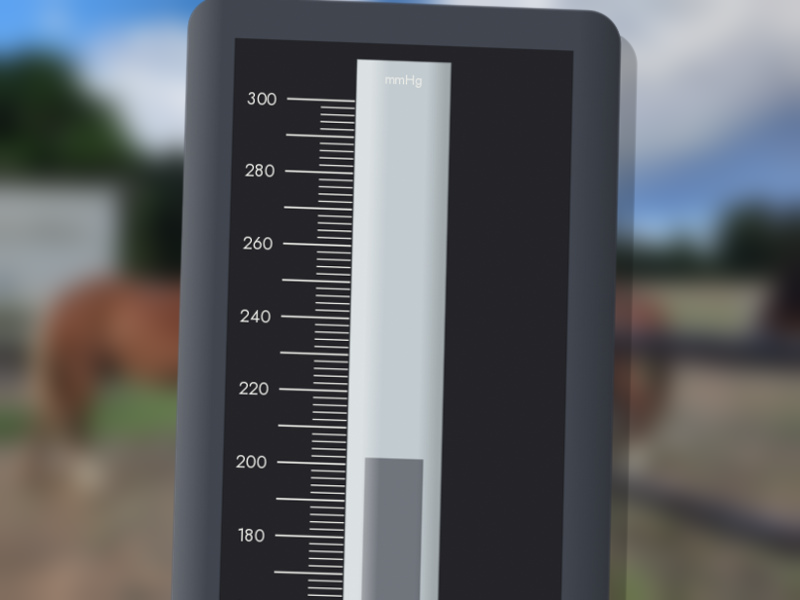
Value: 202 (mmHg)
